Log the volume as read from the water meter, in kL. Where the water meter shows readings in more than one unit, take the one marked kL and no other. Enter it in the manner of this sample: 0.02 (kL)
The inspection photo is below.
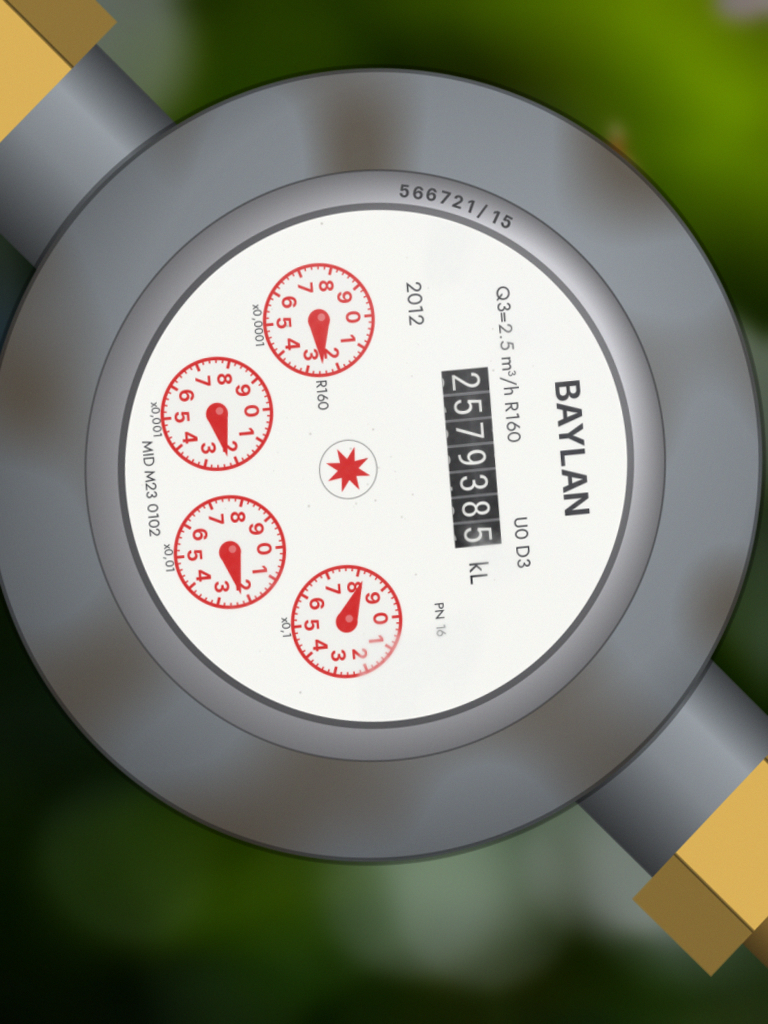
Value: 2579385.8222 (kL)
